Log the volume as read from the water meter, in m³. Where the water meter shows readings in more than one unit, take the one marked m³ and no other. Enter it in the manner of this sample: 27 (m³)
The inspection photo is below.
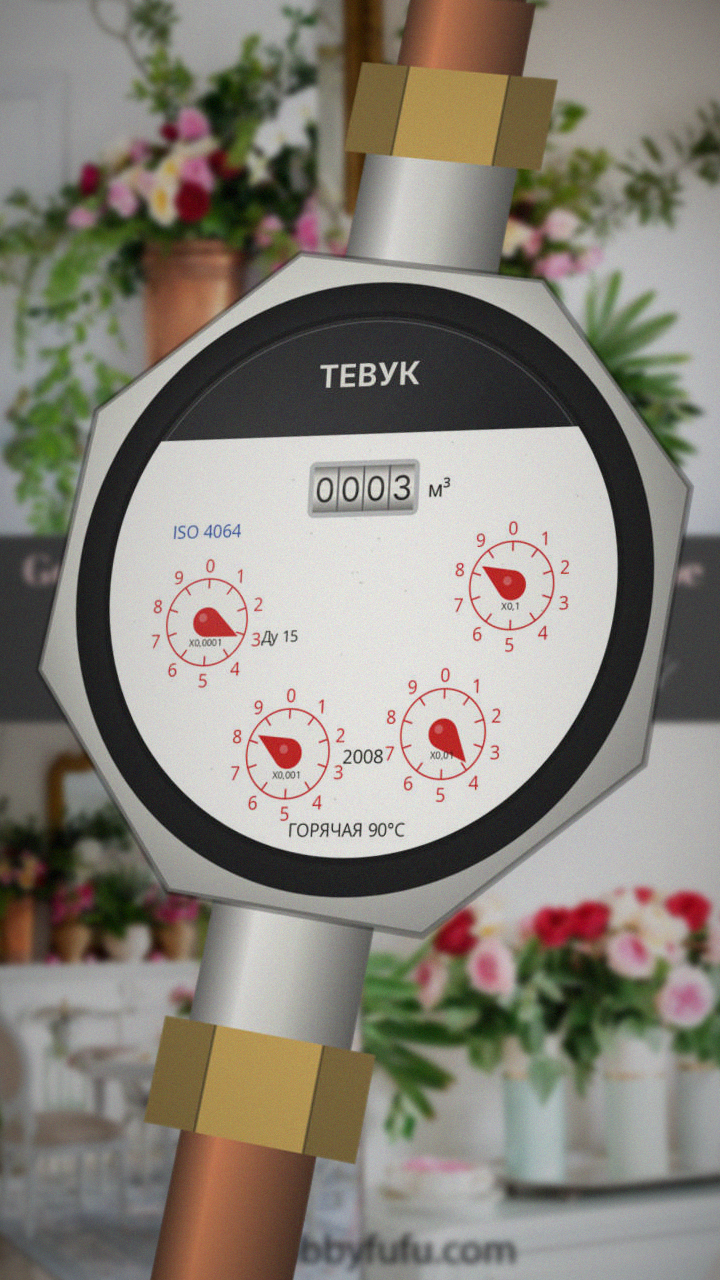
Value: 3.8383 (m³)
